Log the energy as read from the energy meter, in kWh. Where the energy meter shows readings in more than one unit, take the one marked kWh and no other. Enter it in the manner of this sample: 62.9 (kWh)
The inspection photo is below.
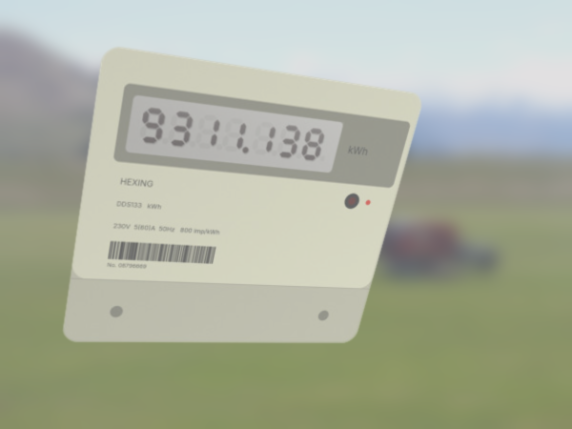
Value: 9311.138 (kWh)
